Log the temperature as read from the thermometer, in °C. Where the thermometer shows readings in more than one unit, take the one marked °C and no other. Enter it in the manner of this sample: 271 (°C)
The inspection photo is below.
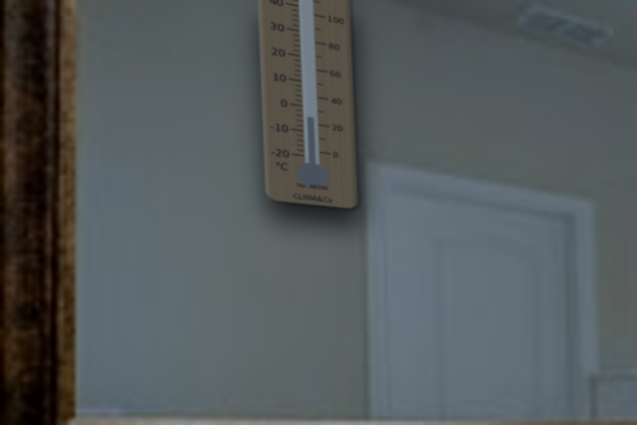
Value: -4 (°C)
